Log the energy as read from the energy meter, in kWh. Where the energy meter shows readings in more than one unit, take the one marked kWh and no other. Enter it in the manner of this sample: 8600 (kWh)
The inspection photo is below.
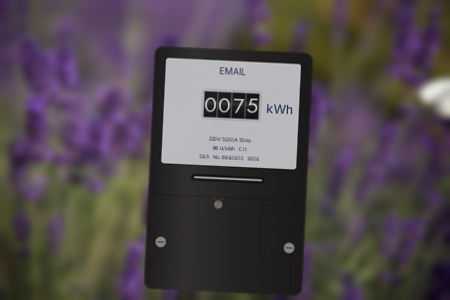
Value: 75 (kWh)
